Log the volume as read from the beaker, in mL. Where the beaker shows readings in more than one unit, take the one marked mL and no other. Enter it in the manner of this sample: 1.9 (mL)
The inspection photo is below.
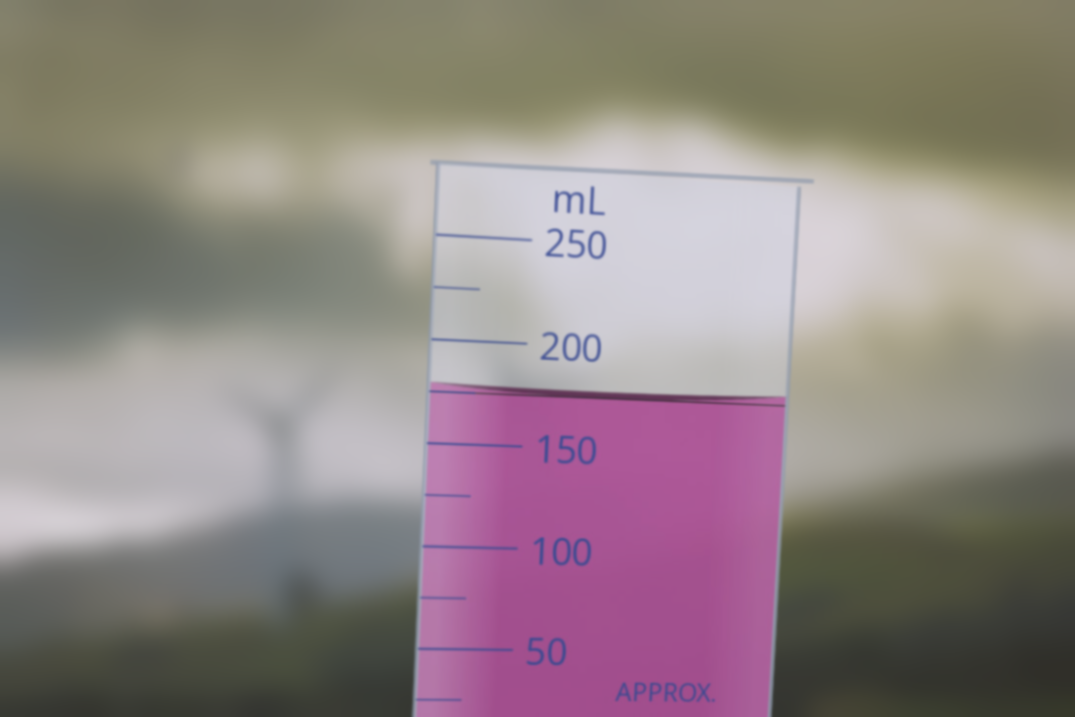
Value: 175 (mL)
